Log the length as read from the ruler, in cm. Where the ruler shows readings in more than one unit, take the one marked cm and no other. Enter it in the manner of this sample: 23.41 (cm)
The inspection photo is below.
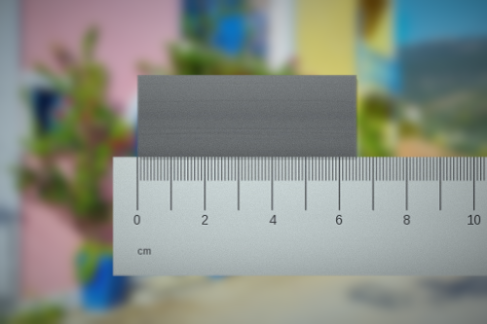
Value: 6.5 (cm)
